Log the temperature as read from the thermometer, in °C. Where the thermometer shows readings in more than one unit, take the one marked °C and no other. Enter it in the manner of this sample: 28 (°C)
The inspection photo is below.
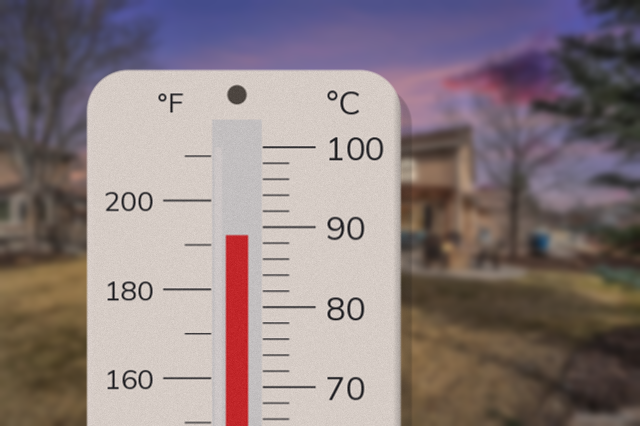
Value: 89 (°C)
